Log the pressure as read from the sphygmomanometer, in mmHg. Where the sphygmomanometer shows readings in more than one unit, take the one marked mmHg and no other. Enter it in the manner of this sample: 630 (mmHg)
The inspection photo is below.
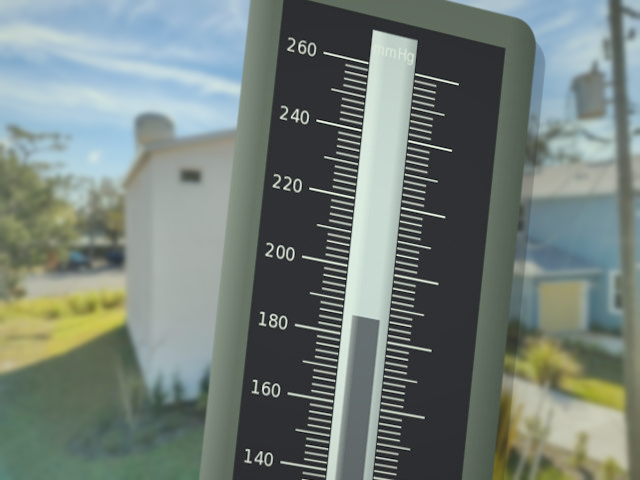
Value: 186 (mmHg)
